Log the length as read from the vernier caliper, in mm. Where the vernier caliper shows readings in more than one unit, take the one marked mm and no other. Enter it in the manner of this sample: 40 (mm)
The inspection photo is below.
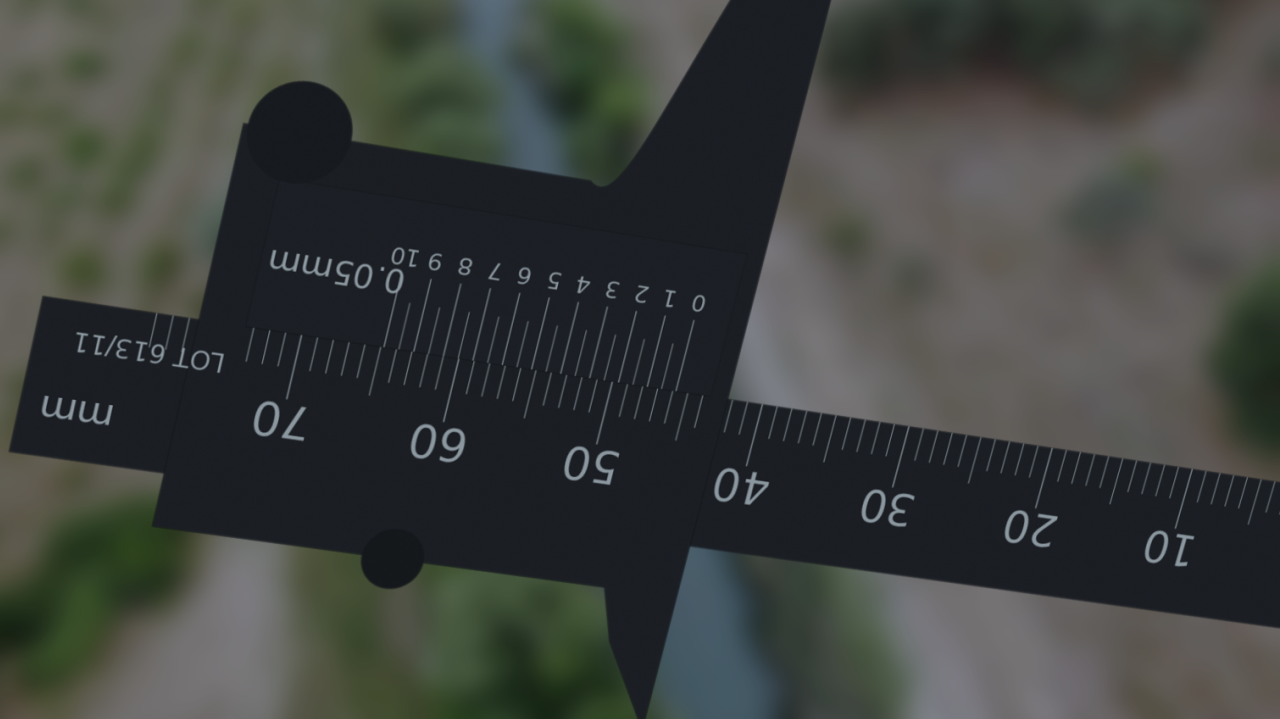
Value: 45.8 (mm)
